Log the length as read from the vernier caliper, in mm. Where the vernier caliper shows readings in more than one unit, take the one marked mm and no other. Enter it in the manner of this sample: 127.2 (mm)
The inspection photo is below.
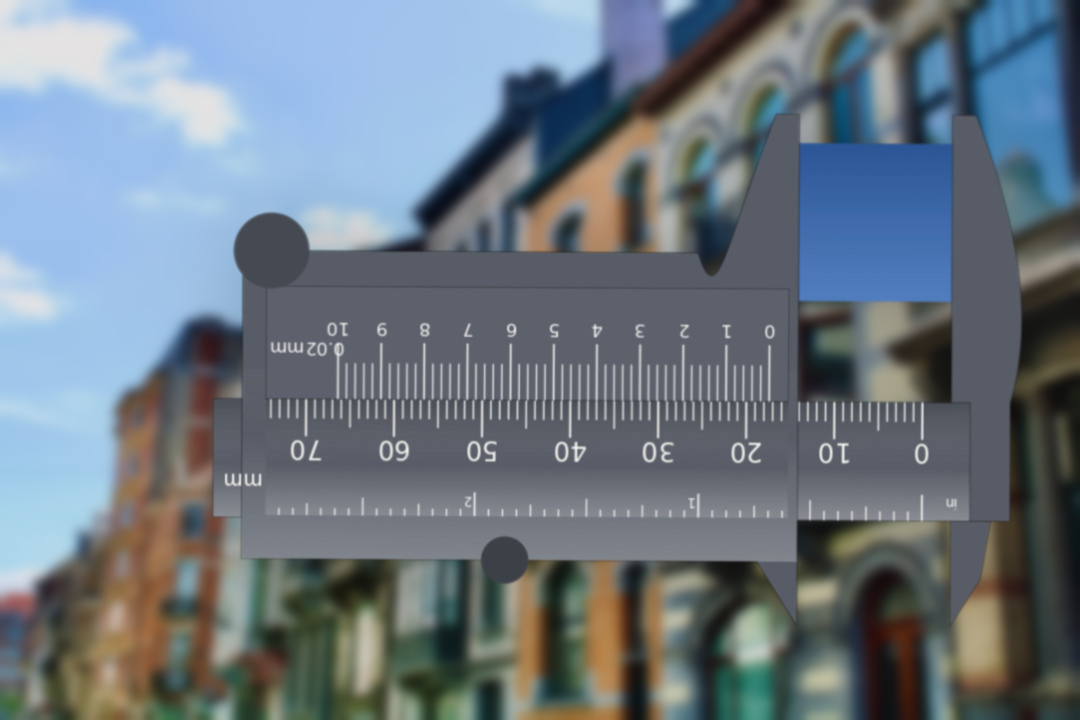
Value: 17.4 (mm)
